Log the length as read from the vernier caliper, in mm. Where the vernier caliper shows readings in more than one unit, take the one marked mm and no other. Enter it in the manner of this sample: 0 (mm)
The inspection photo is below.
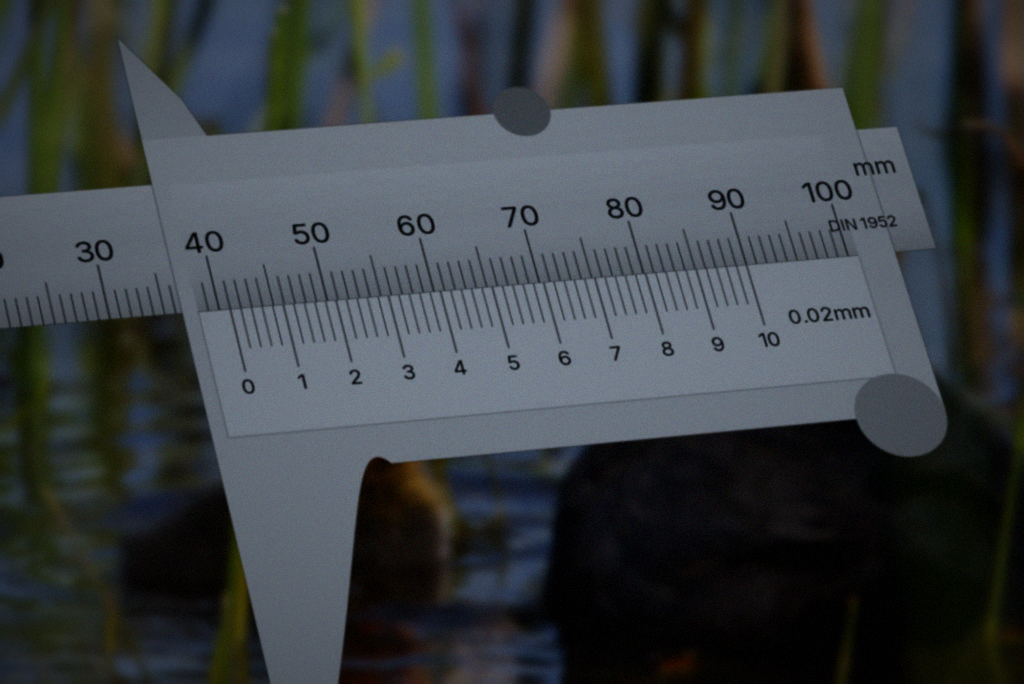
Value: 41.0 (mm)
